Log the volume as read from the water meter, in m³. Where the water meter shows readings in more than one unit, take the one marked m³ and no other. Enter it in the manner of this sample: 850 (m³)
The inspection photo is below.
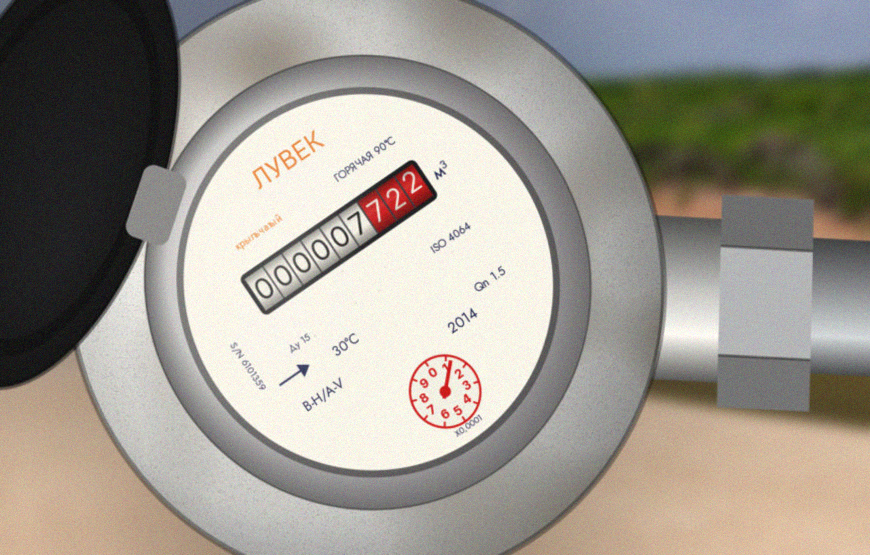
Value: 7.7221 (m³)
